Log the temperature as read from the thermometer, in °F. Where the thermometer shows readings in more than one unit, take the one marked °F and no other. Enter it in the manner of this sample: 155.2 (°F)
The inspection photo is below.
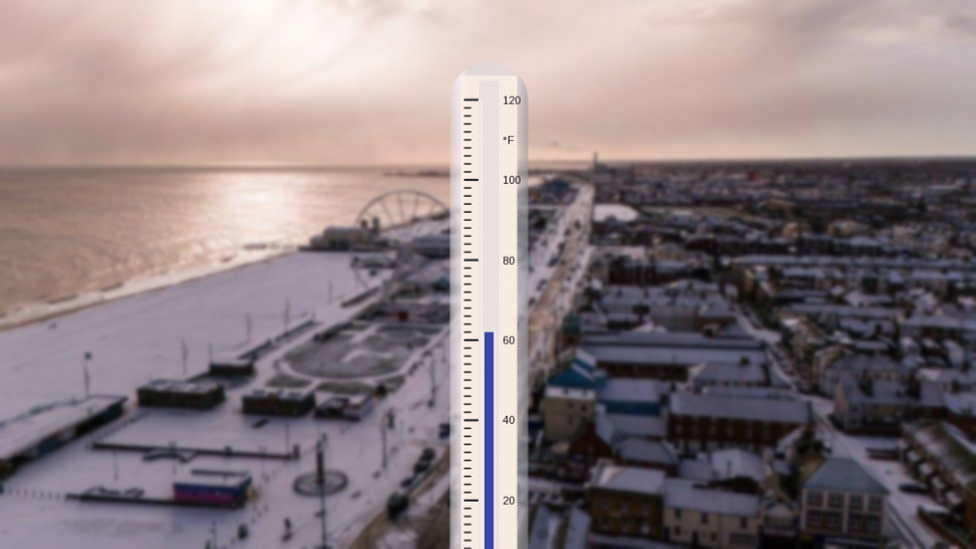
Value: 62 (°F)
